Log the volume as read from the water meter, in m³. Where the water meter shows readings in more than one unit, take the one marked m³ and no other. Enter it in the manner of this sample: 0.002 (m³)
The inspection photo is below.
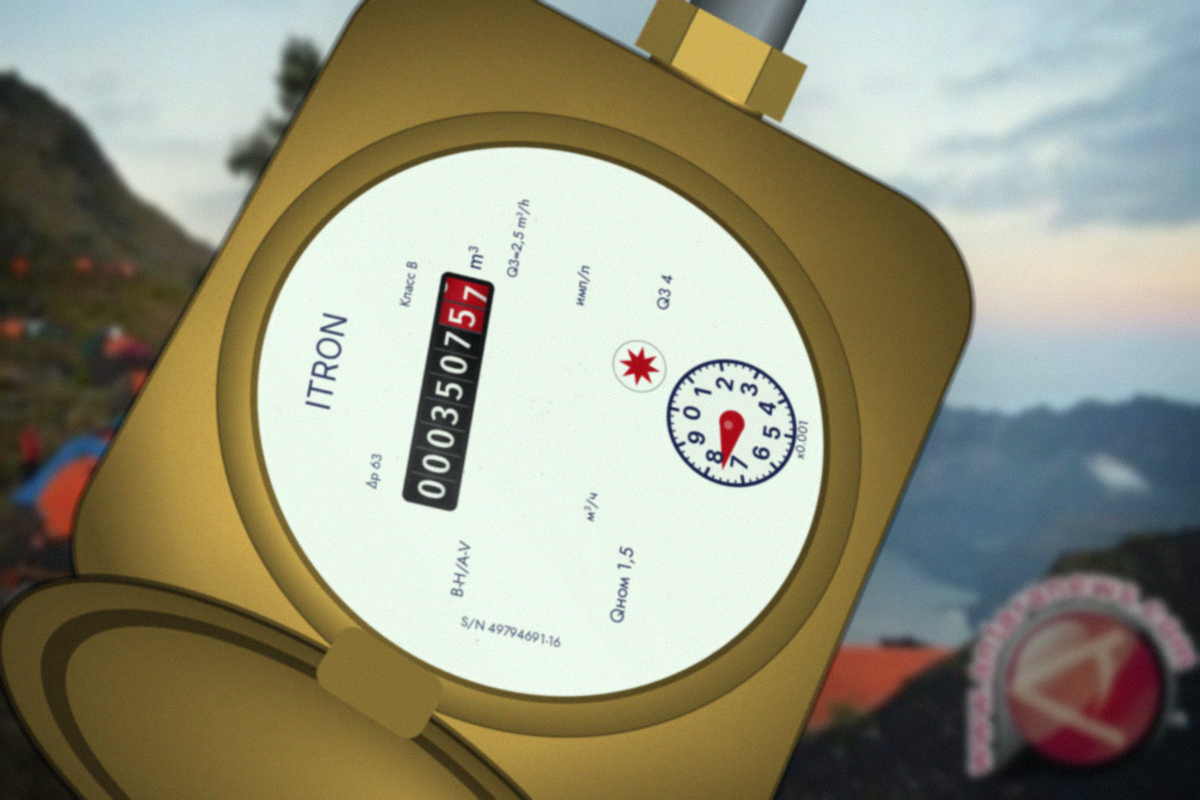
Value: 3507.567 (m³)
